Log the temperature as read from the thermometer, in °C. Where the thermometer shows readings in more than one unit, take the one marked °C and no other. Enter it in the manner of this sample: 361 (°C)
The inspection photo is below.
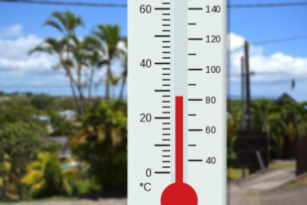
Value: 28 (°C)
